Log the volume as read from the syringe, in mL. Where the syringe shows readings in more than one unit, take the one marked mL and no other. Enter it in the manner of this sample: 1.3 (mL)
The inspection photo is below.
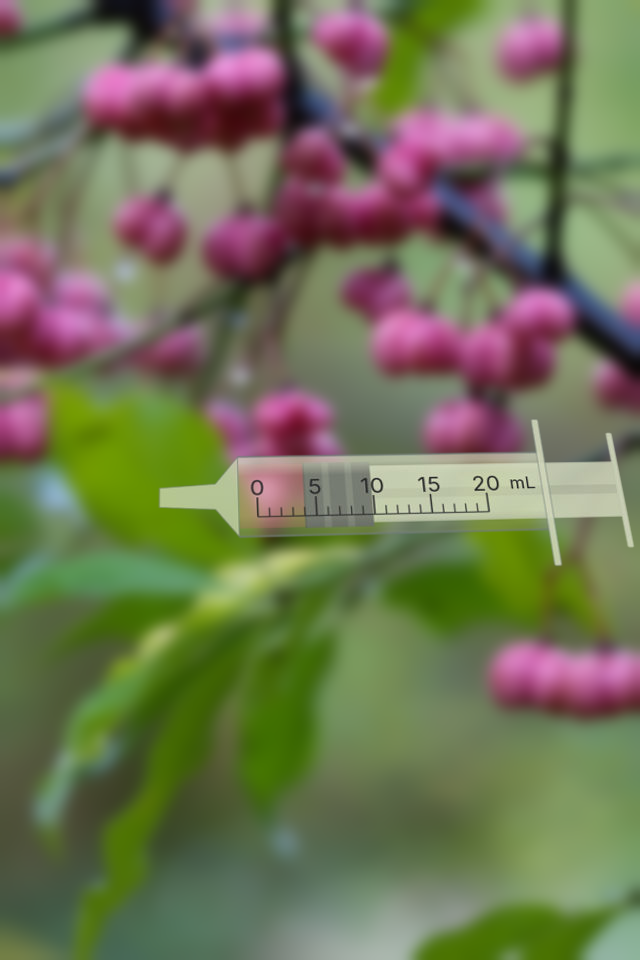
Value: 4 (mL)
